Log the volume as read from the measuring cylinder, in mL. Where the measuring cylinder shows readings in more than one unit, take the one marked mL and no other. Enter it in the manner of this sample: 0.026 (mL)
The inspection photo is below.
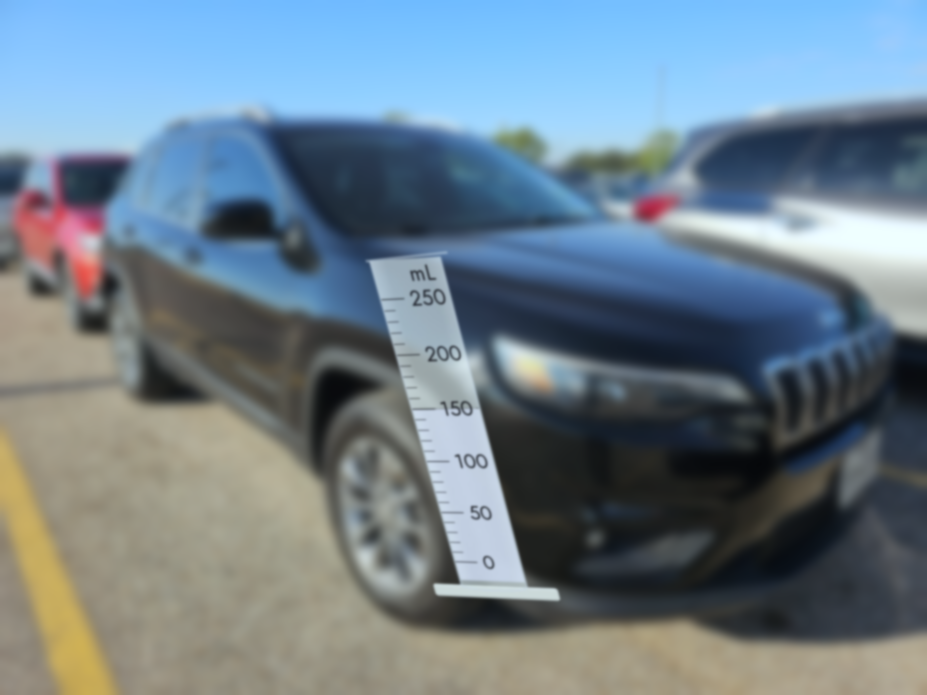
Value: 150 (mL)
